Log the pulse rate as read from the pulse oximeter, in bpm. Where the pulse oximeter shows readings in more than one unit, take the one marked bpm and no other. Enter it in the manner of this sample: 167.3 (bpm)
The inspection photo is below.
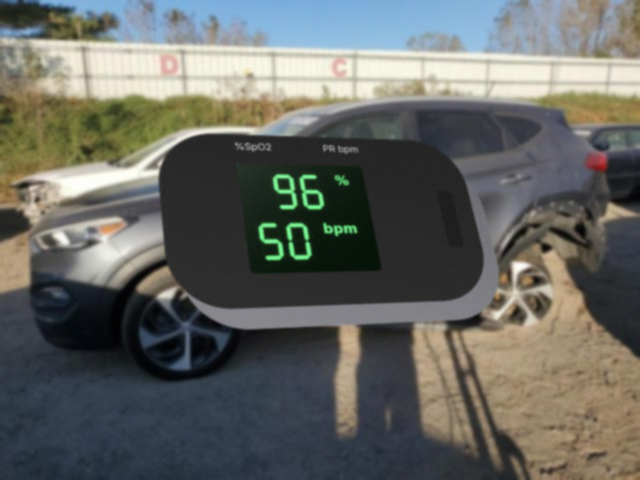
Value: 50 (bpm)
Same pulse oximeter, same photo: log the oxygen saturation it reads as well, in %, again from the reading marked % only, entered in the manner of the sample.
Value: 96 (%)
